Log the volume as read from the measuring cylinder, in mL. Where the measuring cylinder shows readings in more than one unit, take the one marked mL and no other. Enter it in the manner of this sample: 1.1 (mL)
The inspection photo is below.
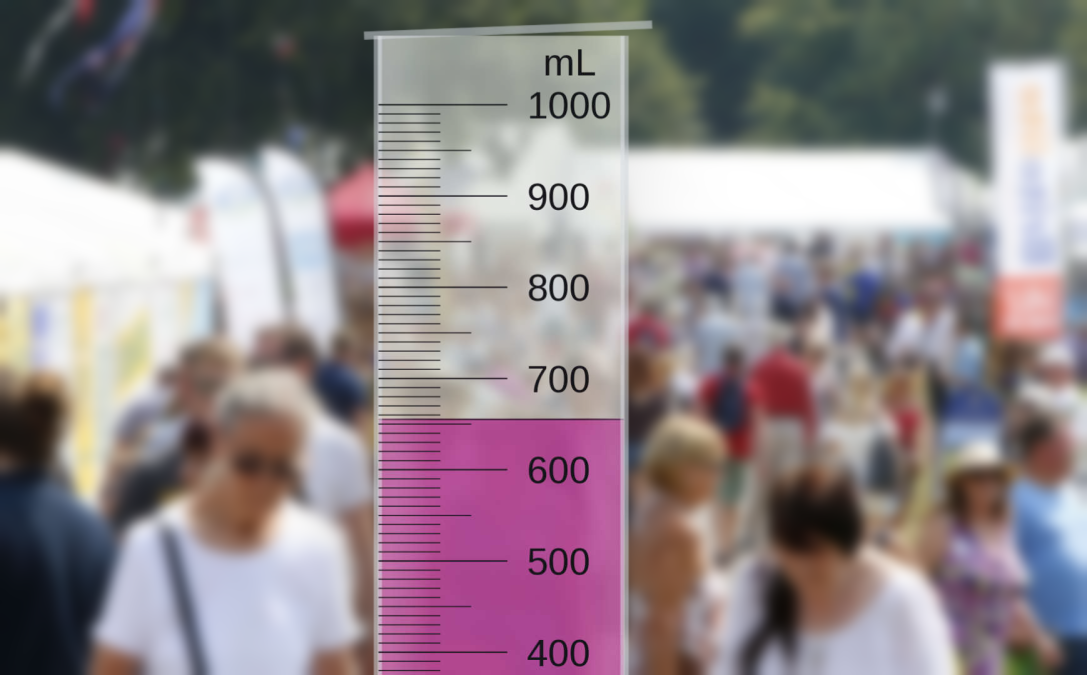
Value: 655 (mL)
